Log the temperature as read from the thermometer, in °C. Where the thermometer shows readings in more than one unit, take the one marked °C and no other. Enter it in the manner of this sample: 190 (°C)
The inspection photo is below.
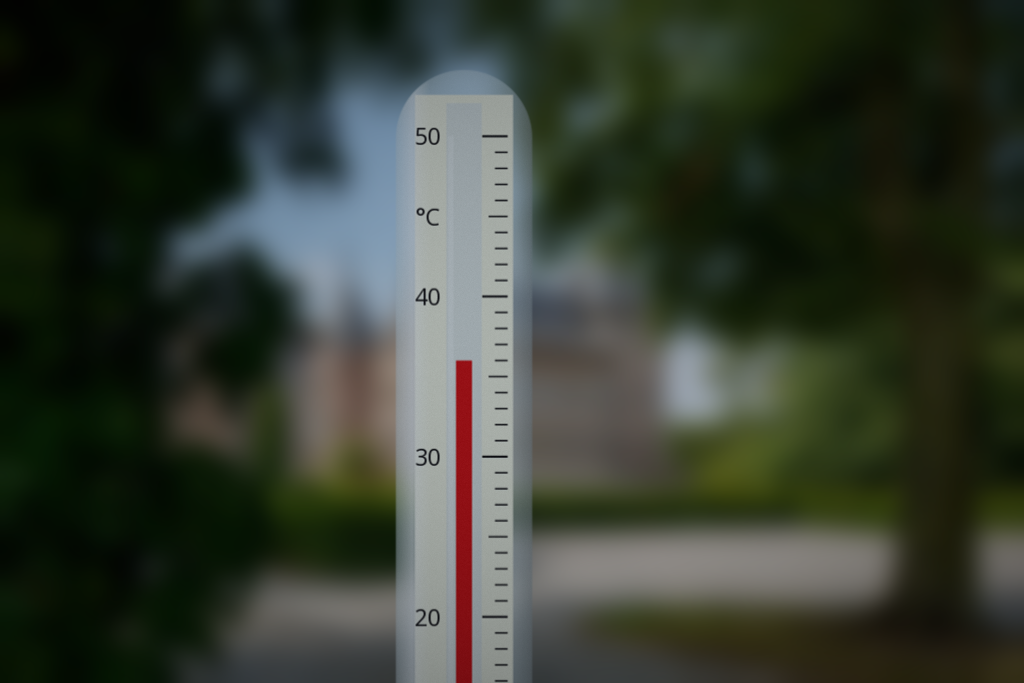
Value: 36 (°C)
